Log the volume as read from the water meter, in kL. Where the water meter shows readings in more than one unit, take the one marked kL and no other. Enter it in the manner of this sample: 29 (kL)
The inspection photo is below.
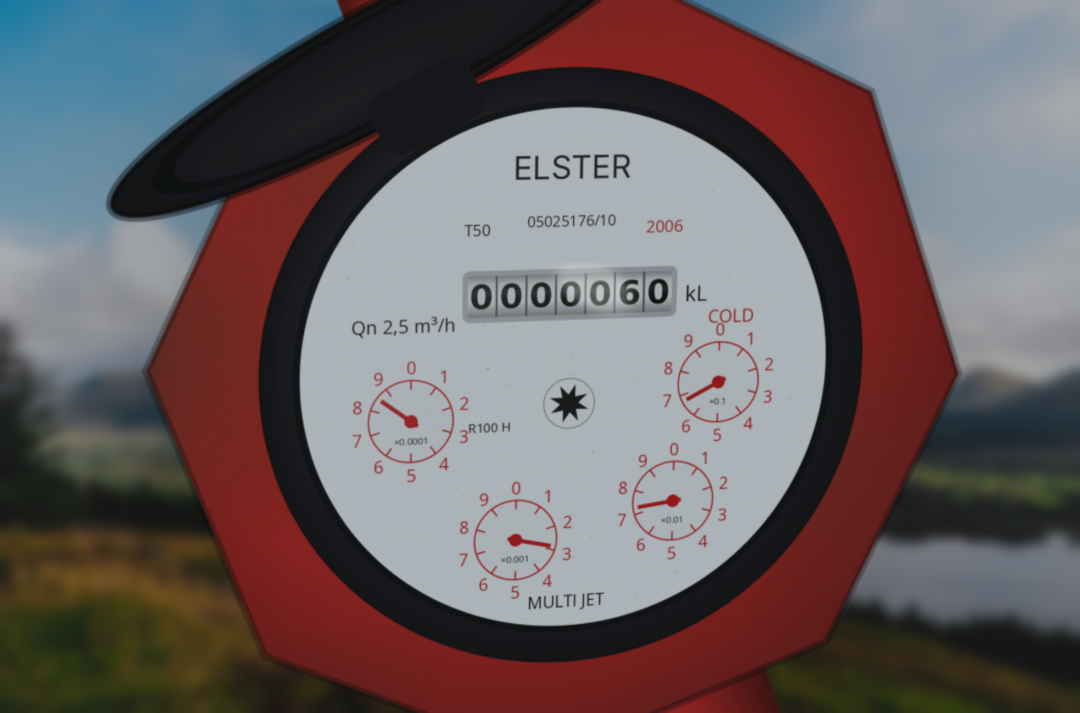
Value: 60.6728 (kL)
